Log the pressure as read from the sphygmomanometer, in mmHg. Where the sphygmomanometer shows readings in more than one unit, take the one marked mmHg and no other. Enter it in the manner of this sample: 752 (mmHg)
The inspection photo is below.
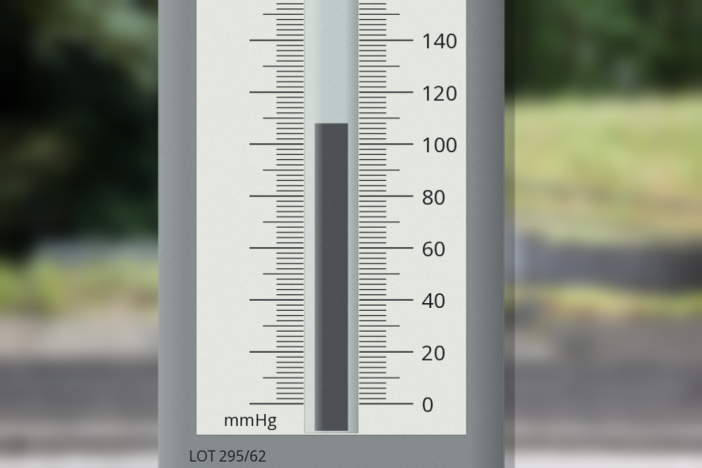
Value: 108 (mmHg)
